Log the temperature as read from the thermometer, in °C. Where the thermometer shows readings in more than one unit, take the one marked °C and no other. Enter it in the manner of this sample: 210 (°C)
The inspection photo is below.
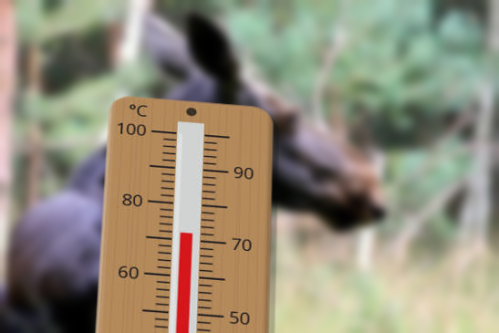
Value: 72 (°C)
